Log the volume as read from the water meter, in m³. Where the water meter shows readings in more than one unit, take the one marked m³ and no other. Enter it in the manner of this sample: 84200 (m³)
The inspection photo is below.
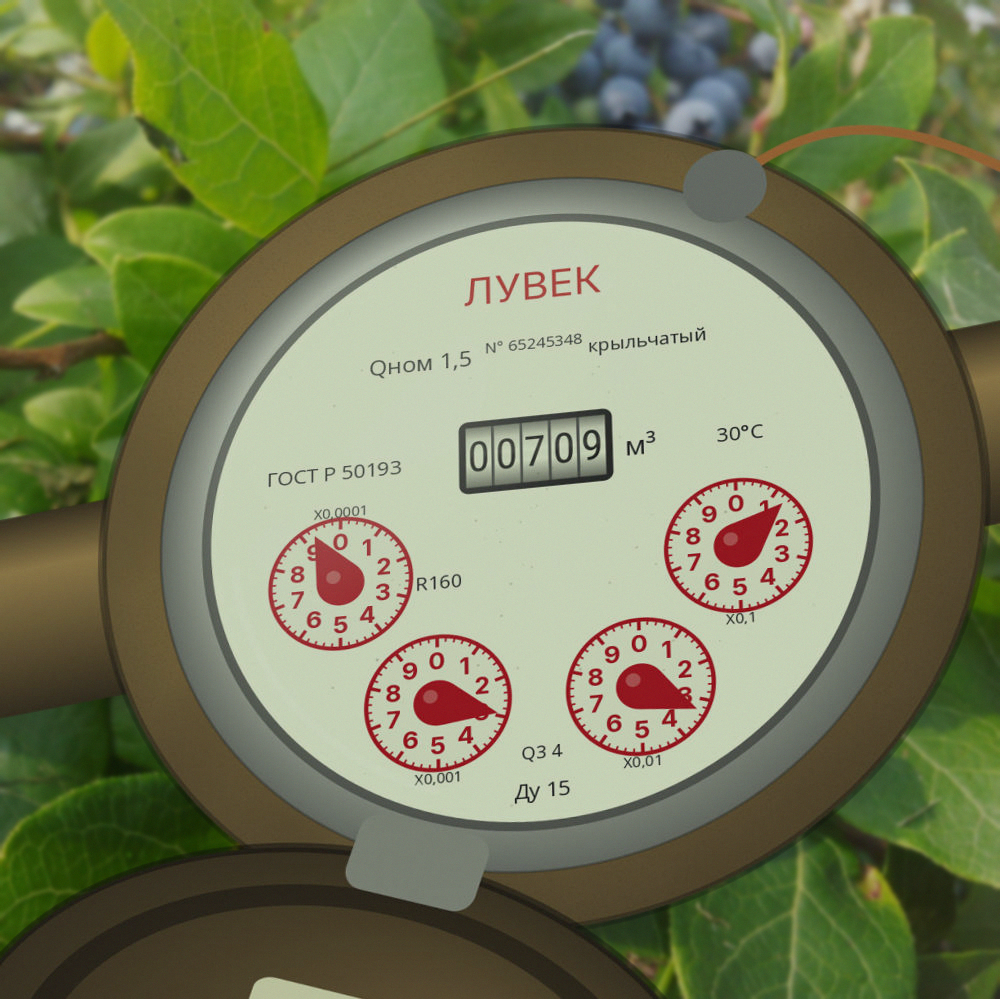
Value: 709.1329 (m³)
